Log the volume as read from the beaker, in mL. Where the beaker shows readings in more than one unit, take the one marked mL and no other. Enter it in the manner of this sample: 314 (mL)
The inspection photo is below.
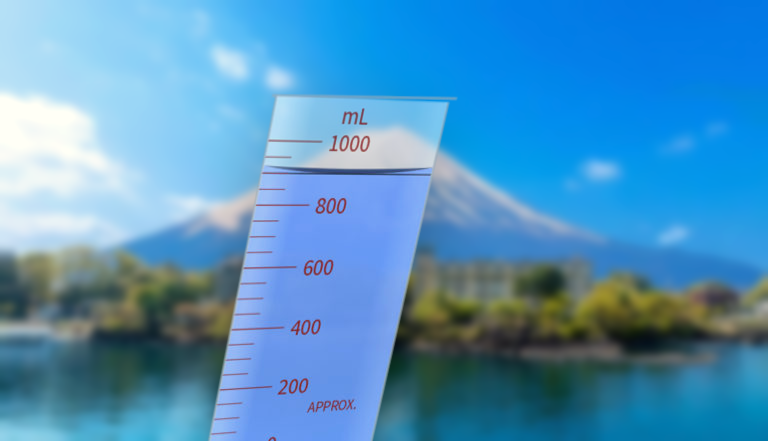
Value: 900 (mL)
